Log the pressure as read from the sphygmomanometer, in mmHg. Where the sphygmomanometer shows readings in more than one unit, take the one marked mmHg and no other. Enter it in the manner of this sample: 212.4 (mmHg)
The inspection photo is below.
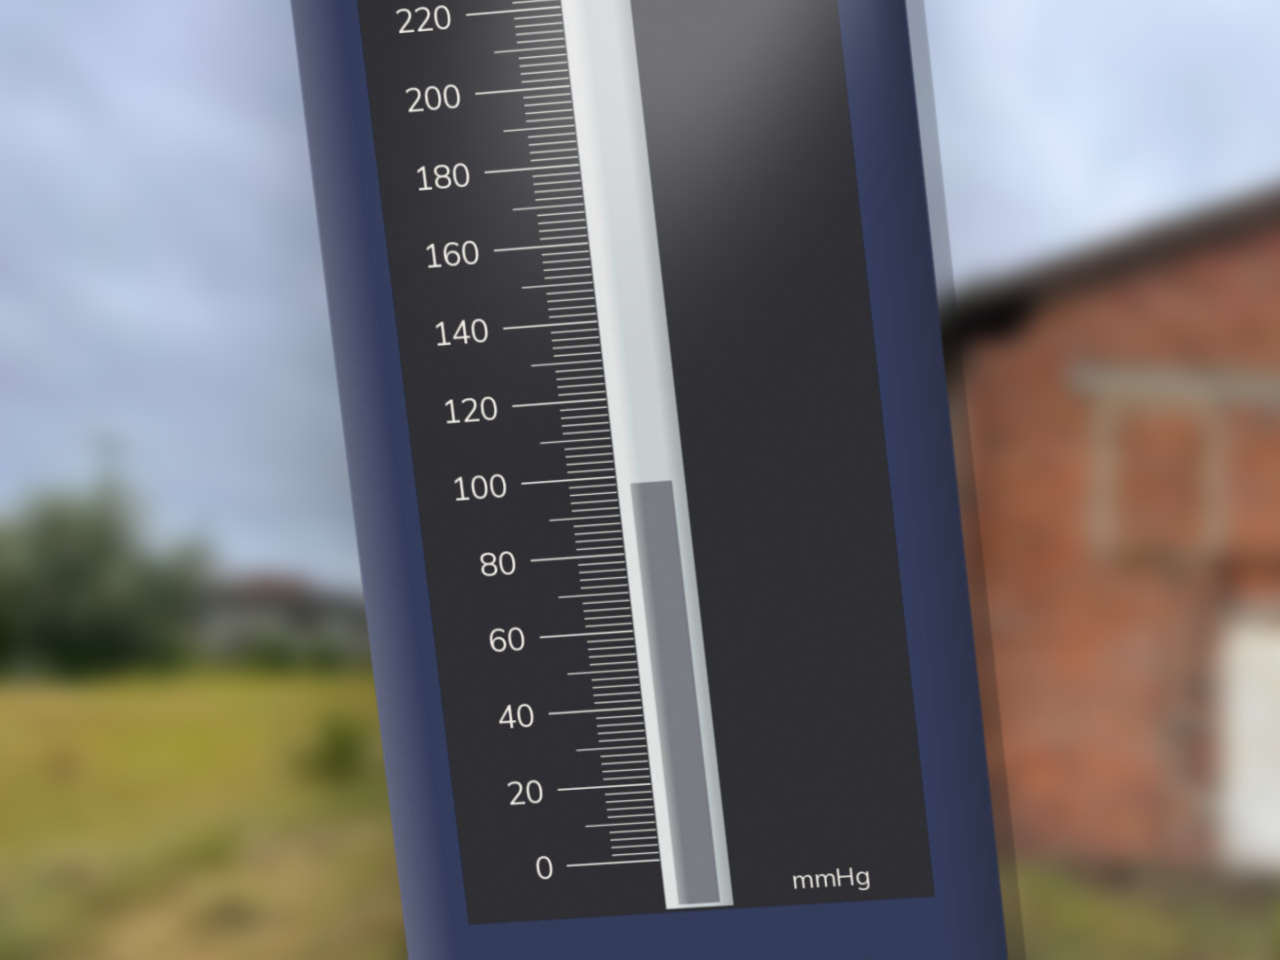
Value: 98 (mmHg)
